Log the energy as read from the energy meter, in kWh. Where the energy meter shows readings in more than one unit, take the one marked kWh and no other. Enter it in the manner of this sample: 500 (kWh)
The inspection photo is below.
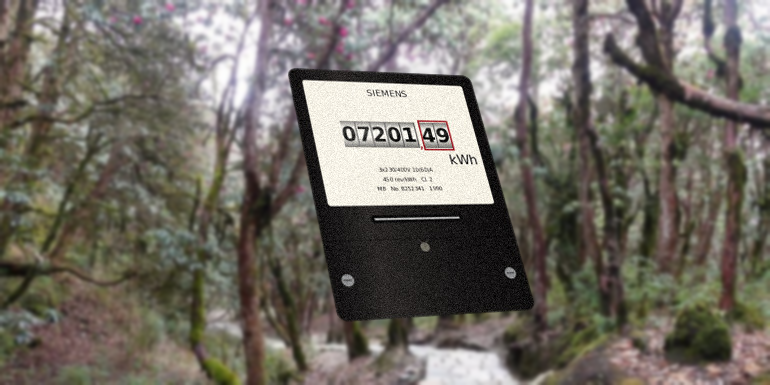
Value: 7201.49 (kWh)
